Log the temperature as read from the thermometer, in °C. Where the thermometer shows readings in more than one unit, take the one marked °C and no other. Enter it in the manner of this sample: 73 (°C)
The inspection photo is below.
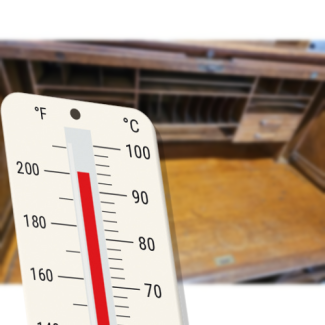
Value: 94 (°C)
